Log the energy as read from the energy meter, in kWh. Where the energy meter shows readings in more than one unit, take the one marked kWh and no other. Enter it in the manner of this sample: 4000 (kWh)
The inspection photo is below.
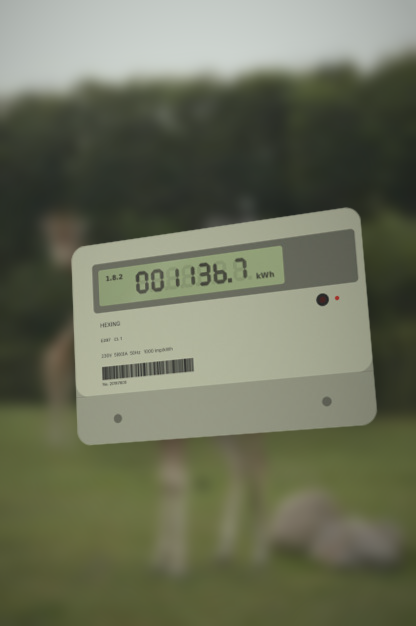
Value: 1136.7 (kWh)
